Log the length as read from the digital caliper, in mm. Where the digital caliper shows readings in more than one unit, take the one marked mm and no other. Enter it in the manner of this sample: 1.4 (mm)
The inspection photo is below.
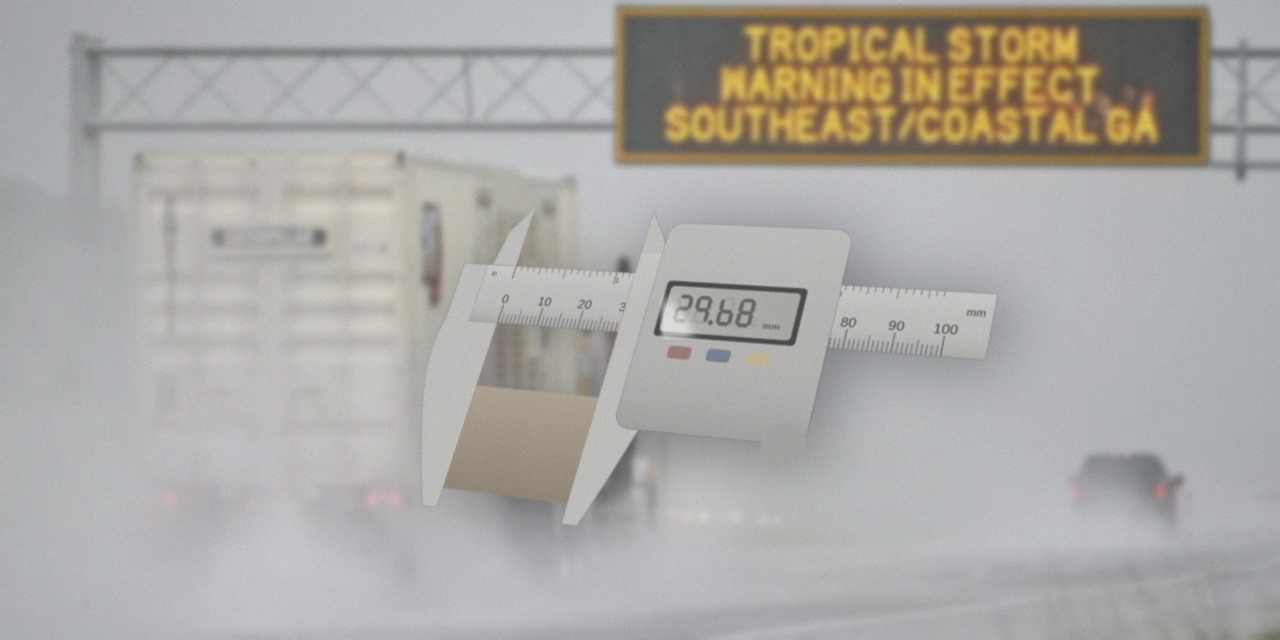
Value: 29.68 (mm)
